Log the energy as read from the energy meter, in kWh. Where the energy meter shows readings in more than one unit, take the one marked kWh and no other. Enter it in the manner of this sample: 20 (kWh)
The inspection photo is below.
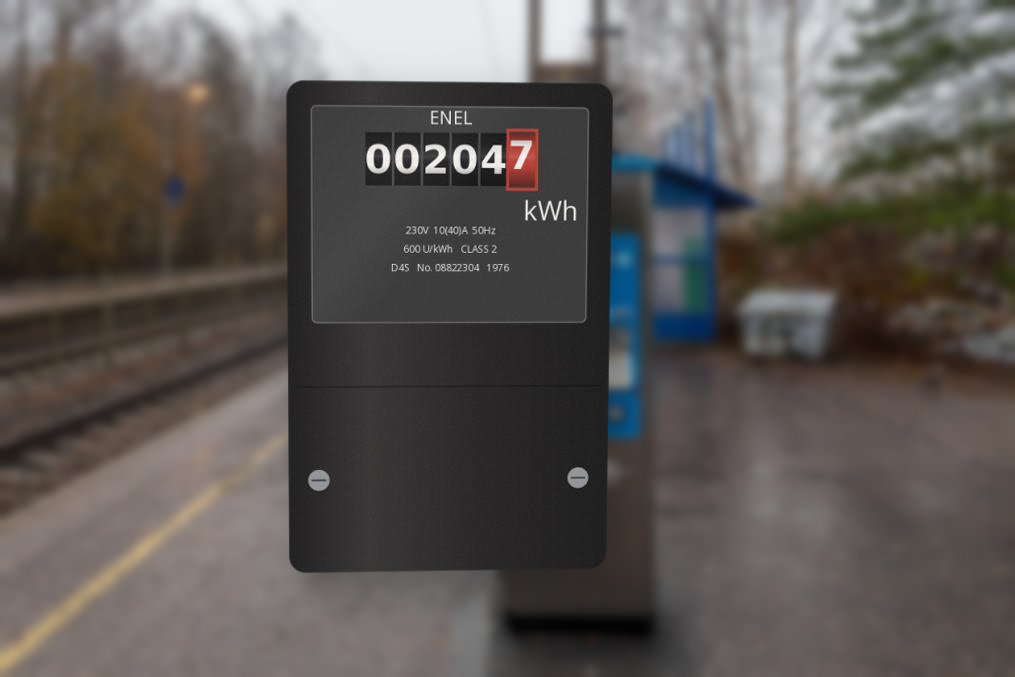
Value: 204.7 (kWh)
